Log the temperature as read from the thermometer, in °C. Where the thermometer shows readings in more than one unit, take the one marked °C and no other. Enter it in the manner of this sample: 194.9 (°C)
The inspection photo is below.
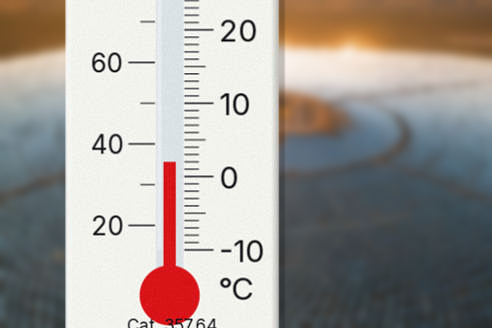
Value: 2 (°C)
